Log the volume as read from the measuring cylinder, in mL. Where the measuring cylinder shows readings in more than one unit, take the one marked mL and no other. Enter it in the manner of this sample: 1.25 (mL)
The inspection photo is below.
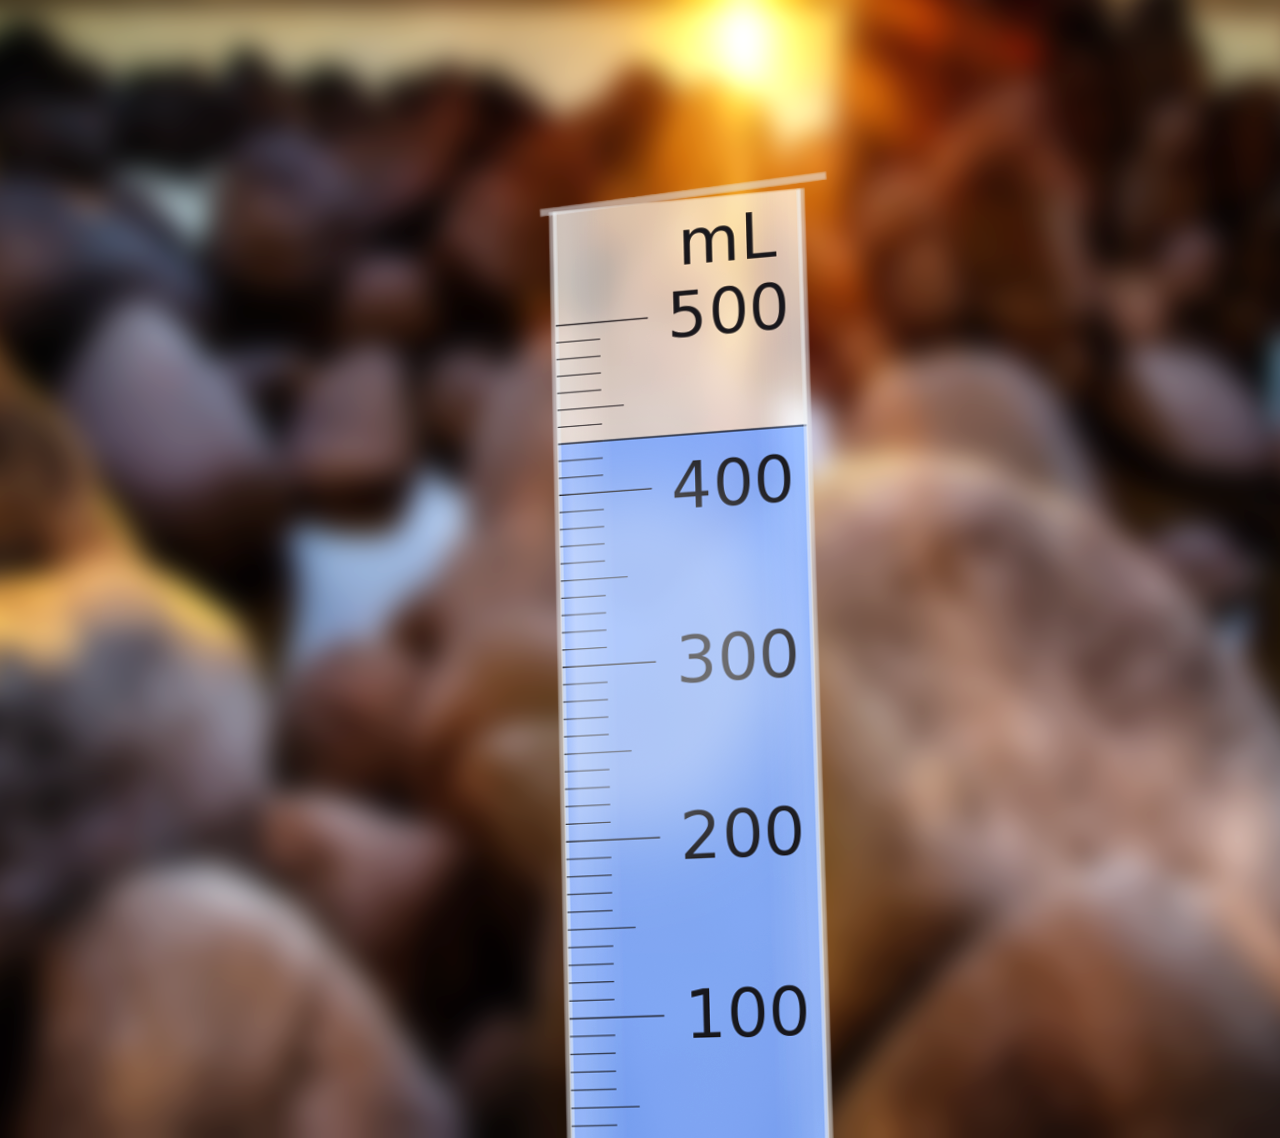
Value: 430 (mL)
